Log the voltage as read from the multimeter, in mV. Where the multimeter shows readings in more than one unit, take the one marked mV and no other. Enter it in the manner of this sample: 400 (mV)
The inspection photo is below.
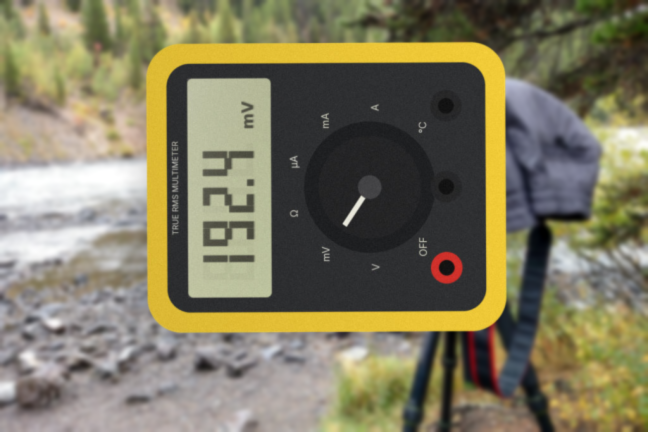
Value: 192.4 (mV)
